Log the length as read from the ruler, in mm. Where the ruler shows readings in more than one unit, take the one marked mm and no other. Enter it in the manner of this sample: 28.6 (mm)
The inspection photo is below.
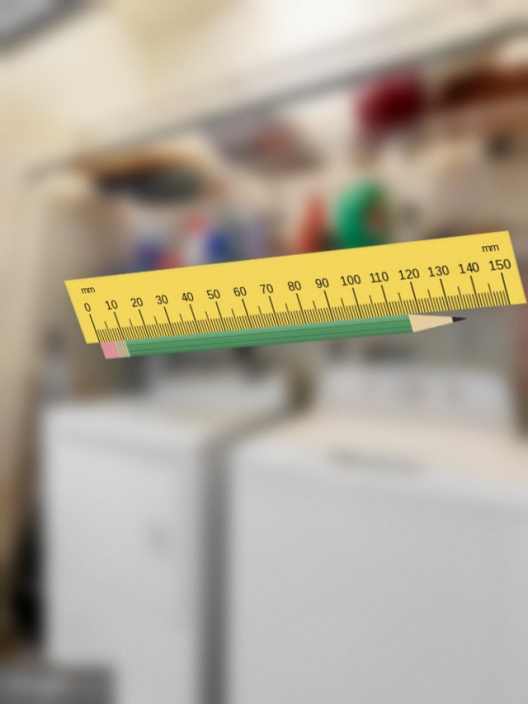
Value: 135 (mm)
